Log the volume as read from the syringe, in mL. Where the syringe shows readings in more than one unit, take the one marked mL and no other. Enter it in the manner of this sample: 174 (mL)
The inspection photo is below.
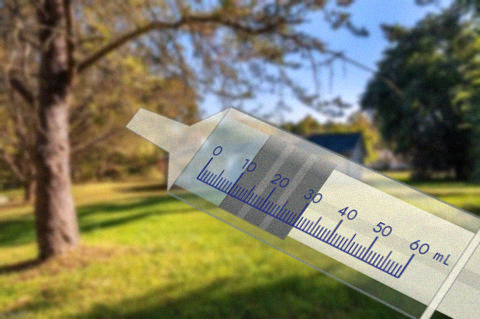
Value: 10 (mL)
